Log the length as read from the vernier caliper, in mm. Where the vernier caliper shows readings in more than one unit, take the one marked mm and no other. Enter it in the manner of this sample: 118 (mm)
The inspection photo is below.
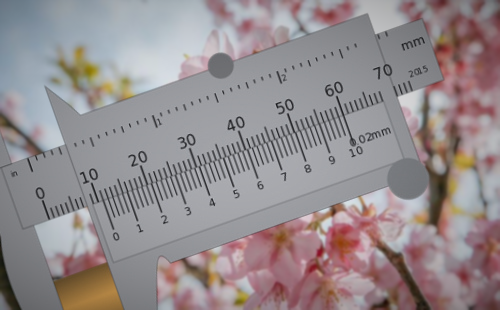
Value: 11.0 (mm)
